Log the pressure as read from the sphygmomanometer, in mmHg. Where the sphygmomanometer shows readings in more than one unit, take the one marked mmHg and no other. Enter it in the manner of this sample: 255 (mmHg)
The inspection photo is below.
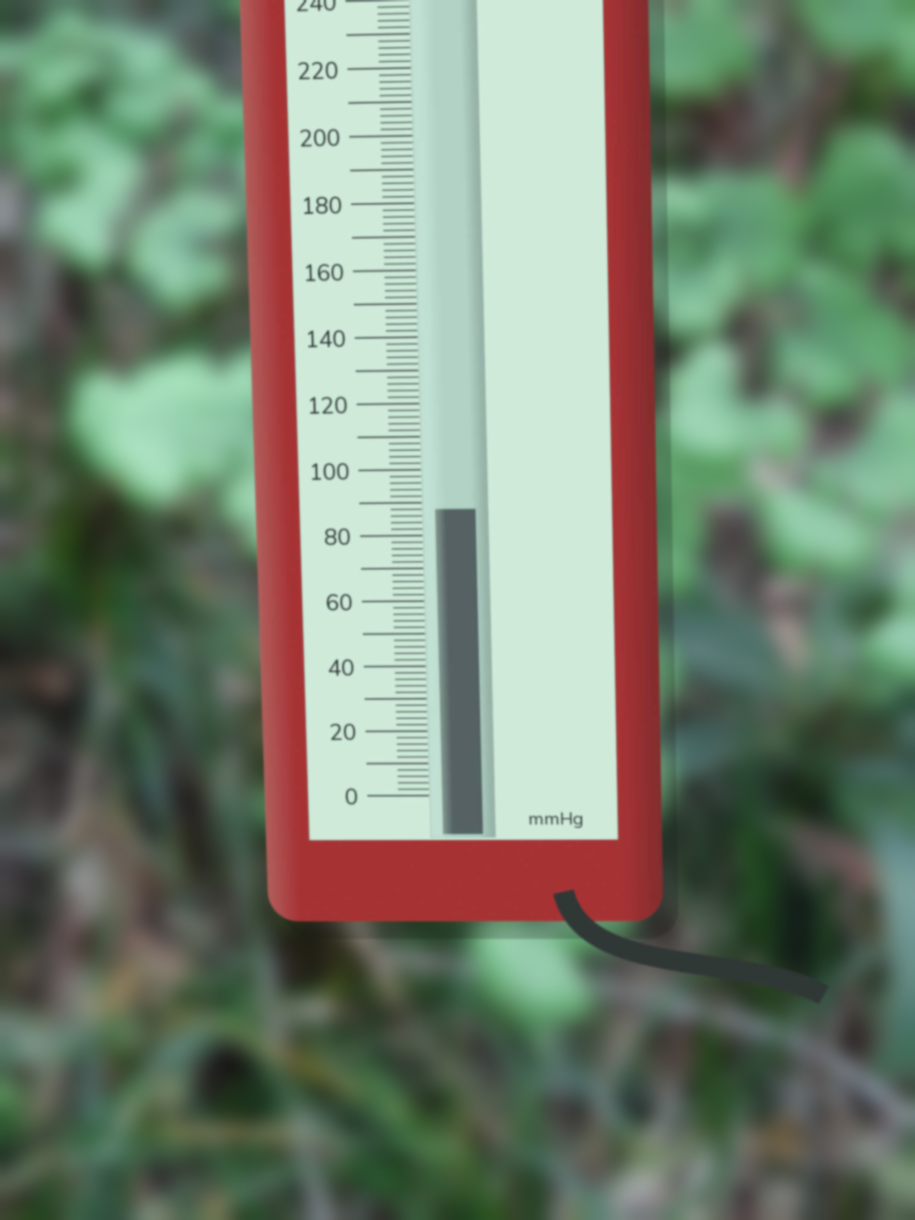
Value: 88 (mmHg)
